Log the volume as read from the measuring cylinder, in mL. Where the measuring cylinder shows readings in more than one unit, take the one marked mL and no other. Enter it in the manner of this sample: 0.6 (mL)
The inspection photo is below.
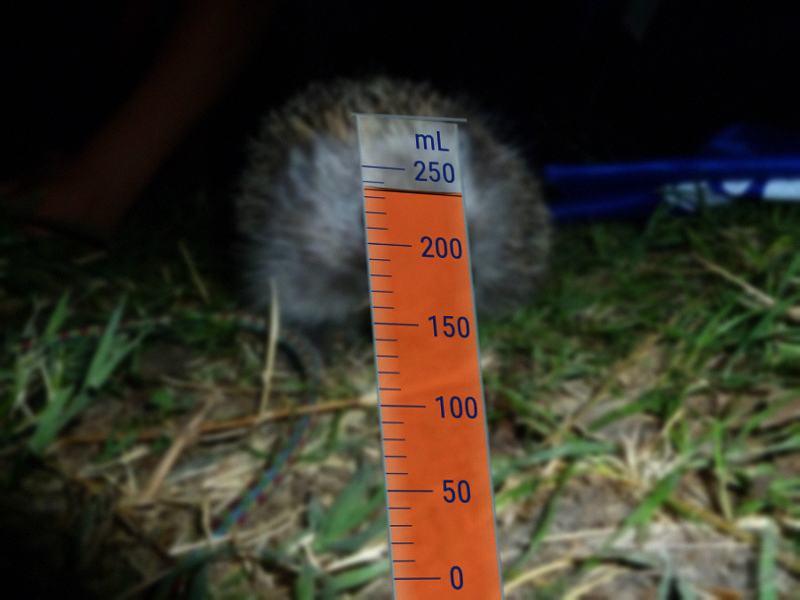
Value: 235 (mL)
